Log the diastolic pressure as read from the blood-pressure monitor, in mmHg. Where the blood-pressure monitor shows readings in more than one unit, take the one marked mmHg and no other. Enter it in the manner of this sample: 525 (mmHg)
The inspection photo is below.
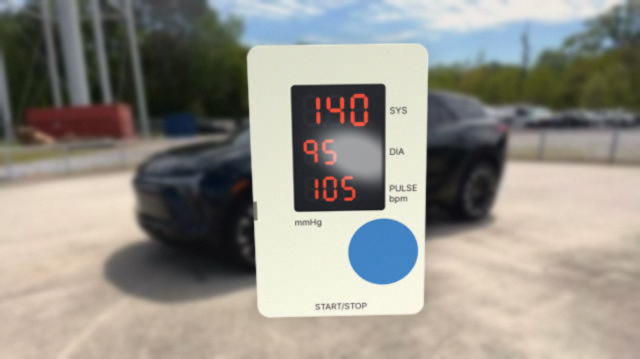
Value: 95 (mmHg)
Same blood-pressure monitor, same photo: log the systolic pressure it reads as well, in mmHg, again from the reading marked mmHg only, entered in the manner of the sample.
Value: 140 (mmHg)
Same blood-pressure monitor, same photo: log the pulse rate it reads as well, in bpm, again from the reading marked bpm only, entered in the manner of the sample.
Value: 105 (bpm)
